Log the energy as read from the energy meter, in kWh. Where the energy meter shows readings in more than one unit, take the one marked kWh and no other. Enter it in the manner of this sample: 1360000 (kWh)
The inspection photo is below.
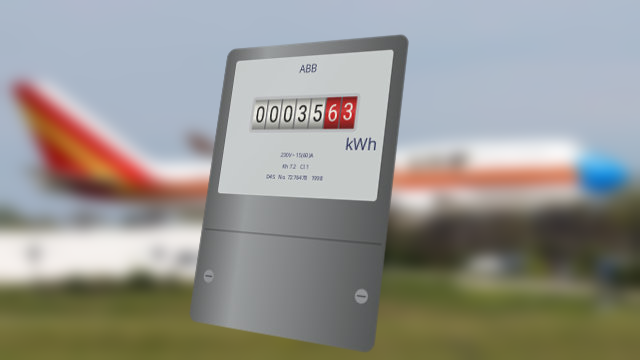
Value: 35.63 (kWh)
